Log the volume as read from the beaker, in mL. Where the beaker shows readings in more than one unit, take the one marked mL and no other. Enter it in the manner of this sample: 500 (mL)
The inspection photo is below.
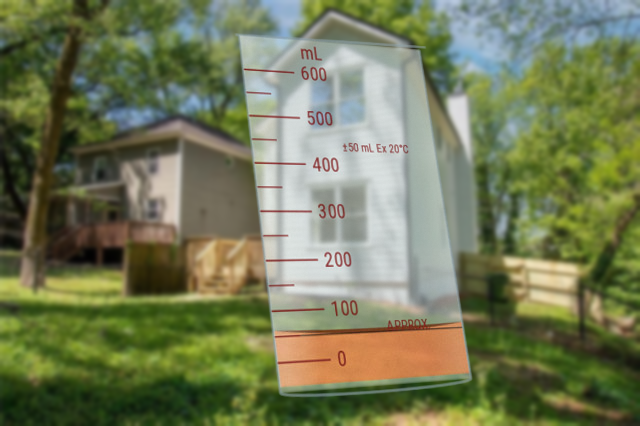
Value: 50 (mL)
